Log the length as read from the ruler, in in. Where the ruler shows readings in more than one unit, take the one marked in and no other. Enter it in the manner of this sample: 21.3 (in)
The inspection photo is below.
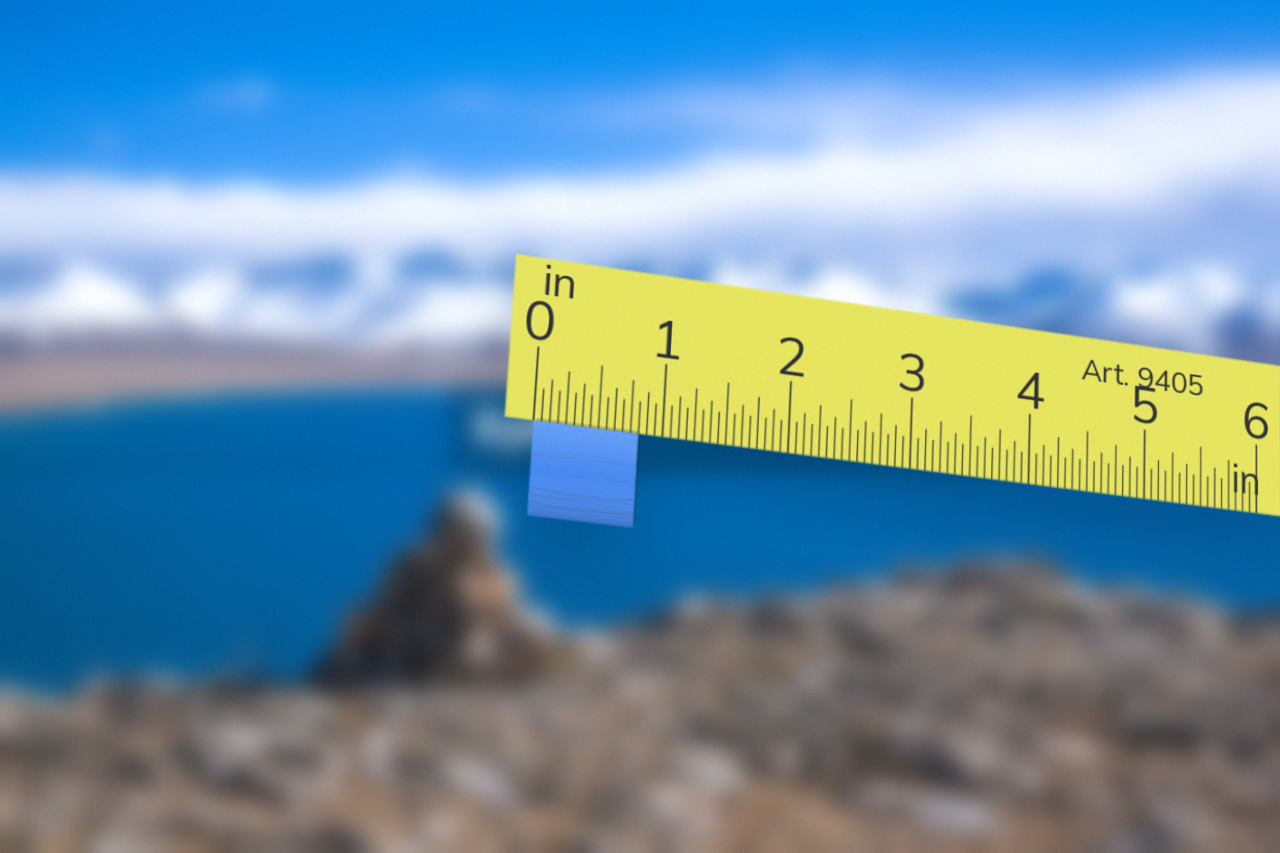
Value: 0.8125 (in)
